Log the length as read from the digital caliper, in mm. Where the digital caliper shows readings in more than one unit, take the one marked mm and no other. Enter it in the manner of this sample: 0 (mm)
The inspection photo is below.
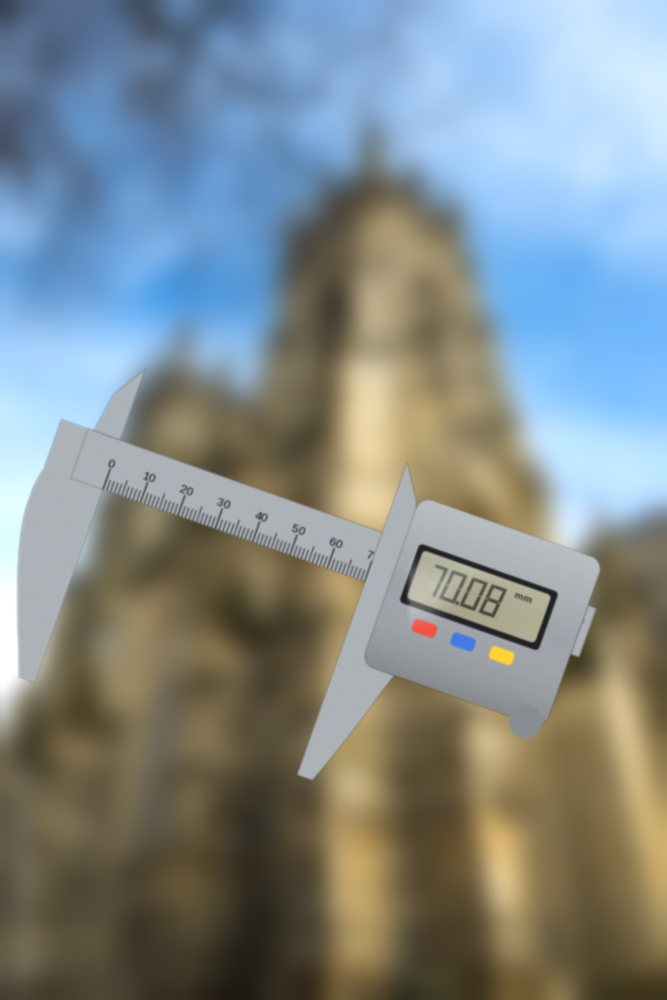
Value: 70.08 (mm)
